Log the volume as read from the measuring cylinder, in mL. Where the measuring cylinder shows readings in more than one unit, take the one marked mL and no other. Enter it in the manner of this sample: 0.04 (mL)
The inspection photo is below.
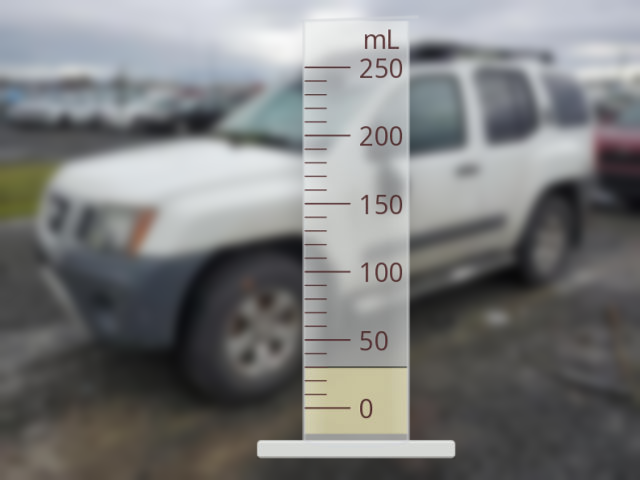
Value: 30 (mL)
